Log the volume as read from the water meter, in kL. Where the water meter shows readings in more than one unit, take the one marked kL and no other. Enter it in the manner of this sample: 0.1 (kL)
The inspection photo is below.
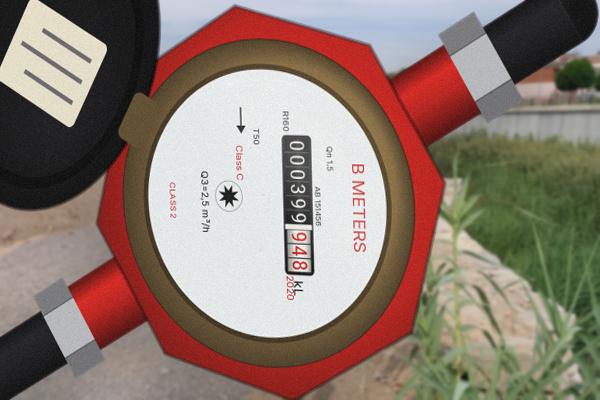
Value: 399.948 (kL)
